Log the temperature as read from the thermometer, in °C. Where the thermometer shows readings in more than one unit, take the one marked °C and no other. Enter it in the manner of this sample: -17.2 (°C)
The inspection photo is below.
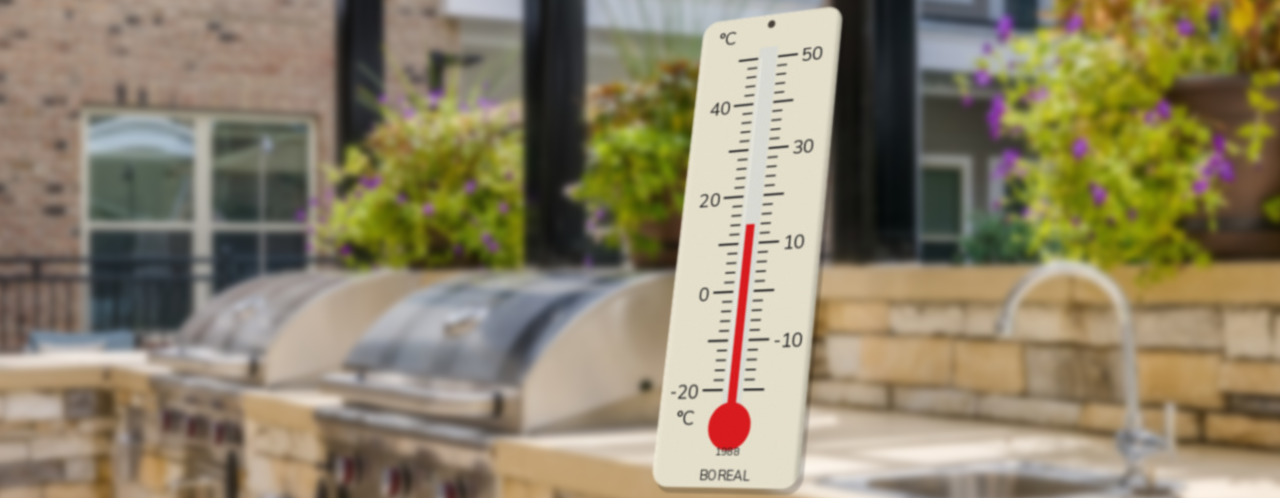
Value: 14 (°C)
